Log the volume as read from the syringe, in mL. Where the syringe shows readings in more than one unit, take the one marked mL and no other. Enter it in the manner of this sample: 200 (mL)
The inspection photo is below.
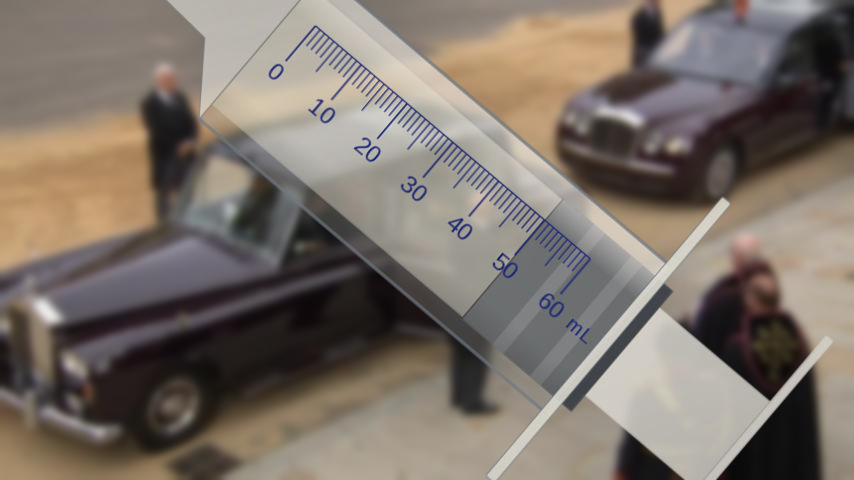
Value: 50 (mL)
